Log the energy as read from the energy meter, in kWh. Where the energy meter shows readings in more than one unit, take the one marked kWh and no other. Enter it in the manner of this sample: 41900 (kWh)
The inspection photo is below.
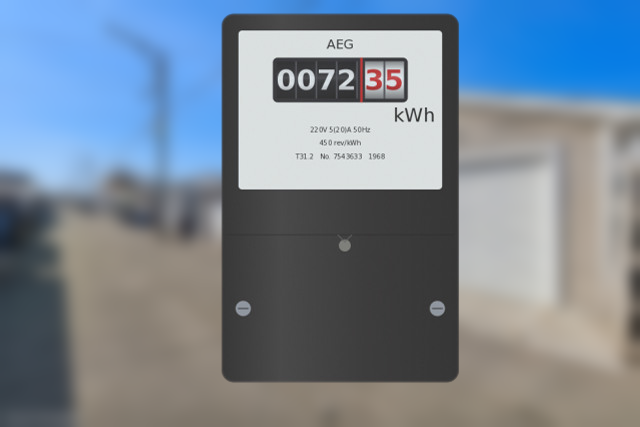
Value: 72.35 (kWh)
